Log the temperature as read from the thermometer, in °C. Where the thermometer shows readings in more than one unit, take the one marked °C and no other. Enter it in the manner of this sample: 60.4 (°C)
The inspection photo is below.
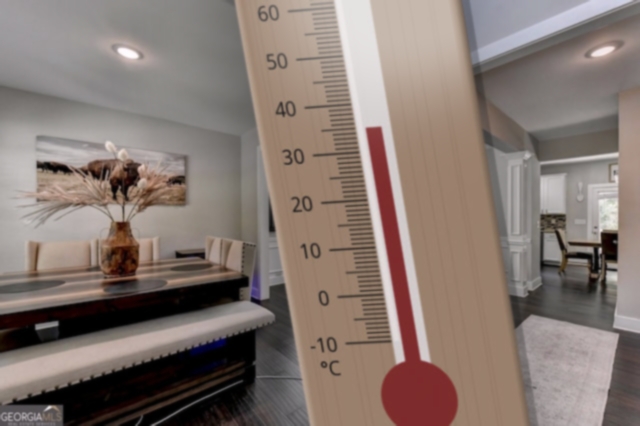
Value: 35 (°C)
